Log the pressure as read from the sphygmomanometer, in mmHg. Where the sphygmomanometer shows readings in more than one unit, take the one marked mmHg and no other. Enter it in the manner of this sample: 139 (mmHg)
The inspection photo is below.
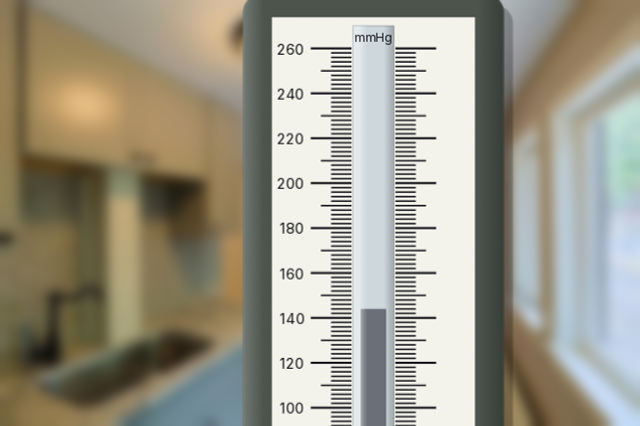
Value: 144 (mmHg)
